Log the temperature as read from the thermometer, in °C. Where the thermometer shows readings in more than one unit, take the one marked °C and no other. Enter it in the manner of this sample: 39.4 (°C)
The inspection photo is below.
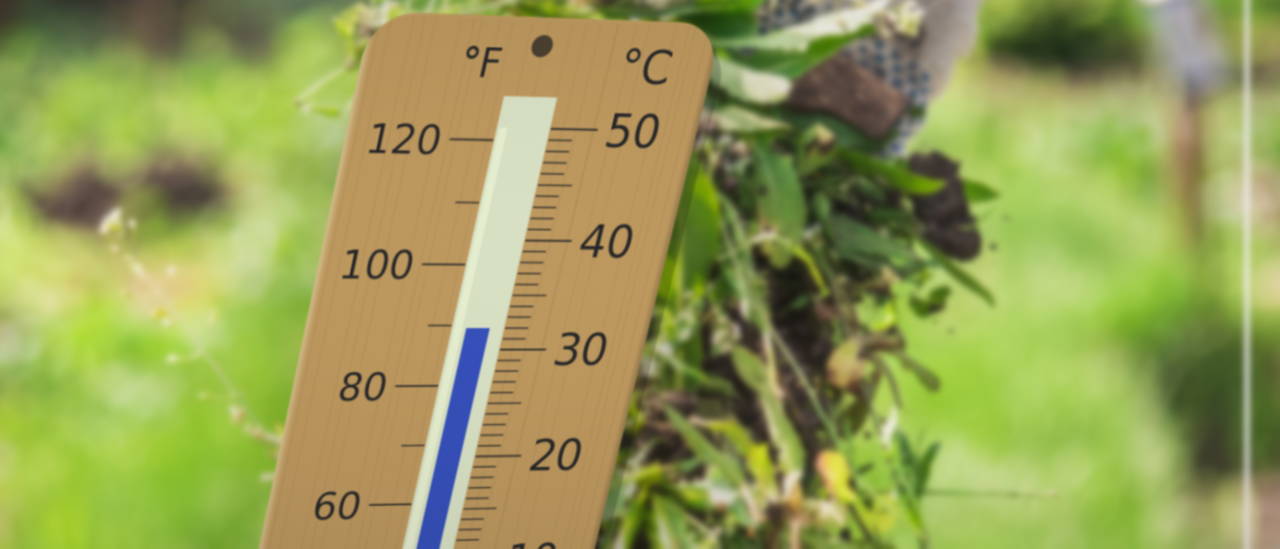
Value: 32 (°C)
